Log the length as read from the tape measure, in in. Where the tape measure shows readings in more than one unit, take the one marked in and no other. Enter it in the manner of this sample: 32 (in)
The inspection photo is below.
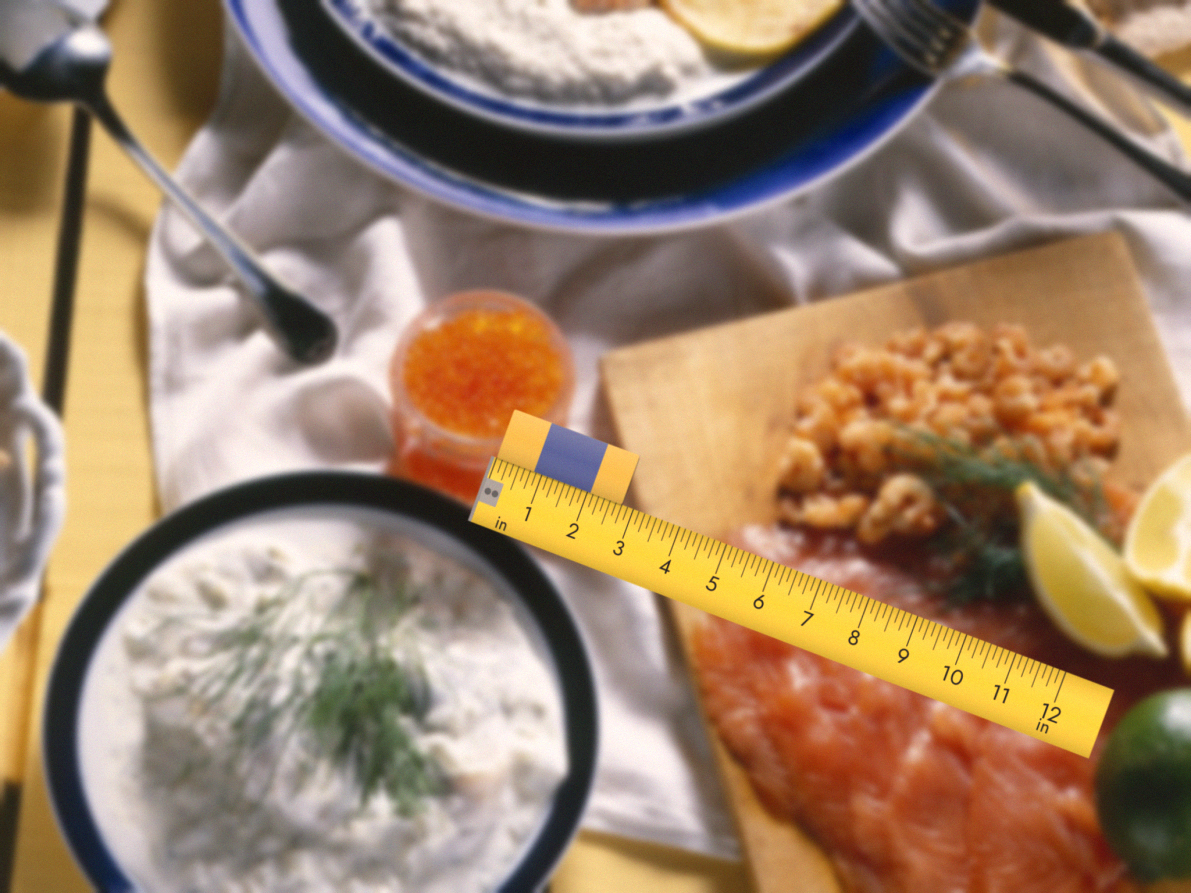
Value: 2.75 (in)
